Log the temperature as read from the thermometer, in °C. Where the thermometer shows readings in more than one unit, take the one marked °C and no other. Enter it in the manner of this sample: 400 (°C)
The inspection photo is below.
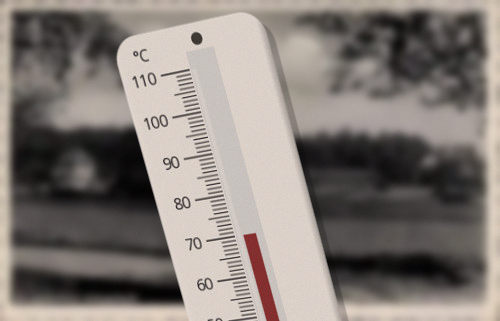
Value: 70 (°C)
